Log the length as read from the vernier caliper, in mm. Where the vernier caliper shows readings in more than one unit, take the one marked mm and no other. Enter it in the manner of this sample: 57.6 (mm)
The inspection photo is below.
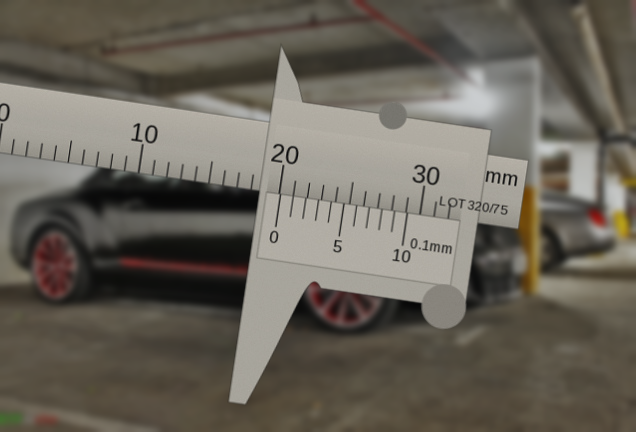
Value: 20.1 (mm)
